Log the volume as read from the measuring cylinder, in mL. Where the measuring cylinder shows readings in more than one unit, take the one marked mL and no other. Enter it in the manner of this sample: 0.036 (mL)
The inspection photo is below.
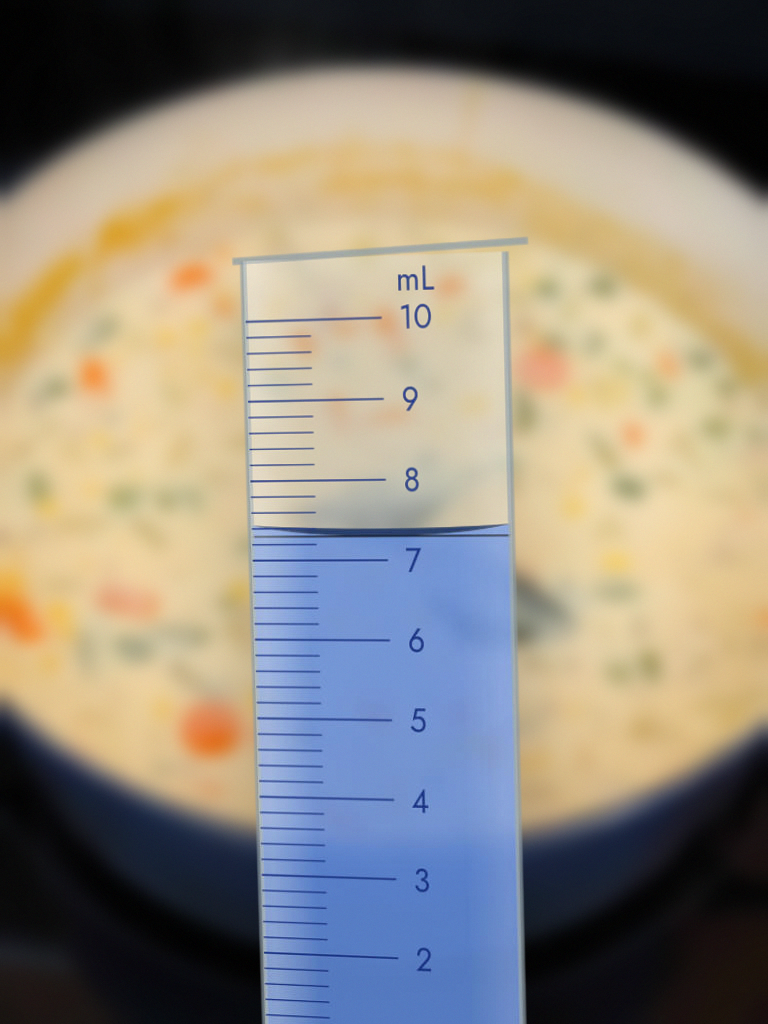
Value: 7.3 (mL)
